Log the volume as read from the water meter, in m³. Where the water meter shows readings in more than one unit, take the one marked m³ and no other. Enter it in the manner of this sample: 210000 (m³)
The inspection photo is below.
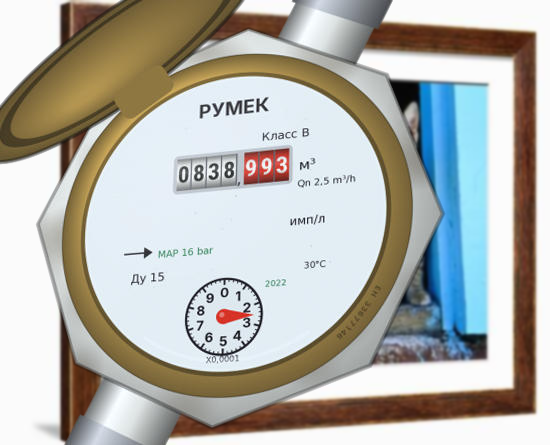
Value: 838.9932 (m³)
